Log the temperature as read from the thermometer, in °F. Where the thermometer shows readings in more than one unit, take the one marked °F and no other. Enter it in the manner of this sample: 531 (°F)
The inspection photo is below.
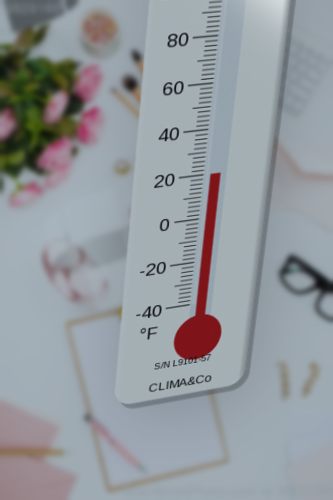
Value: 20 (°F)
